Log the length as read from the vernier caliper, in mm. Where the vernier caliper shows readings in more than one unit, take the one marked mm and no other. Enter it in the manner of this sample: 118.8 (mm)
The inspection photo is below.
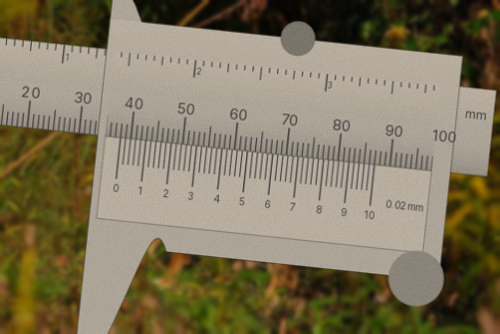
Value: 38.0 (mm)
